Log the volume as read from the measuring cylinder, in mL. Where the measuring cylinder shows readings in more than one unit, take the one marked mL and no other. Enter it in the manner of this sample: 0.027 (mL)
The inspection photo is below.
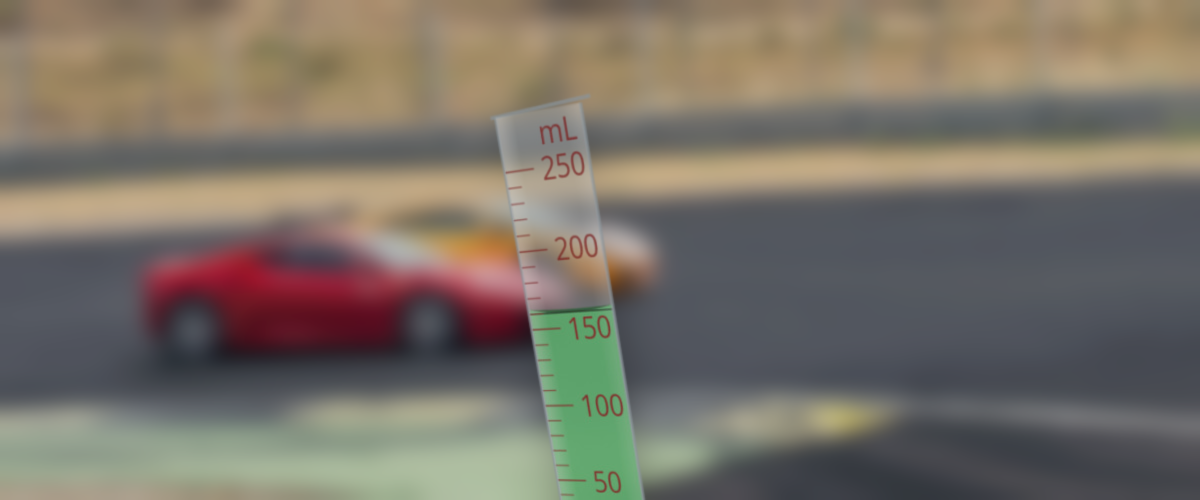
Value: 160 (mL)
